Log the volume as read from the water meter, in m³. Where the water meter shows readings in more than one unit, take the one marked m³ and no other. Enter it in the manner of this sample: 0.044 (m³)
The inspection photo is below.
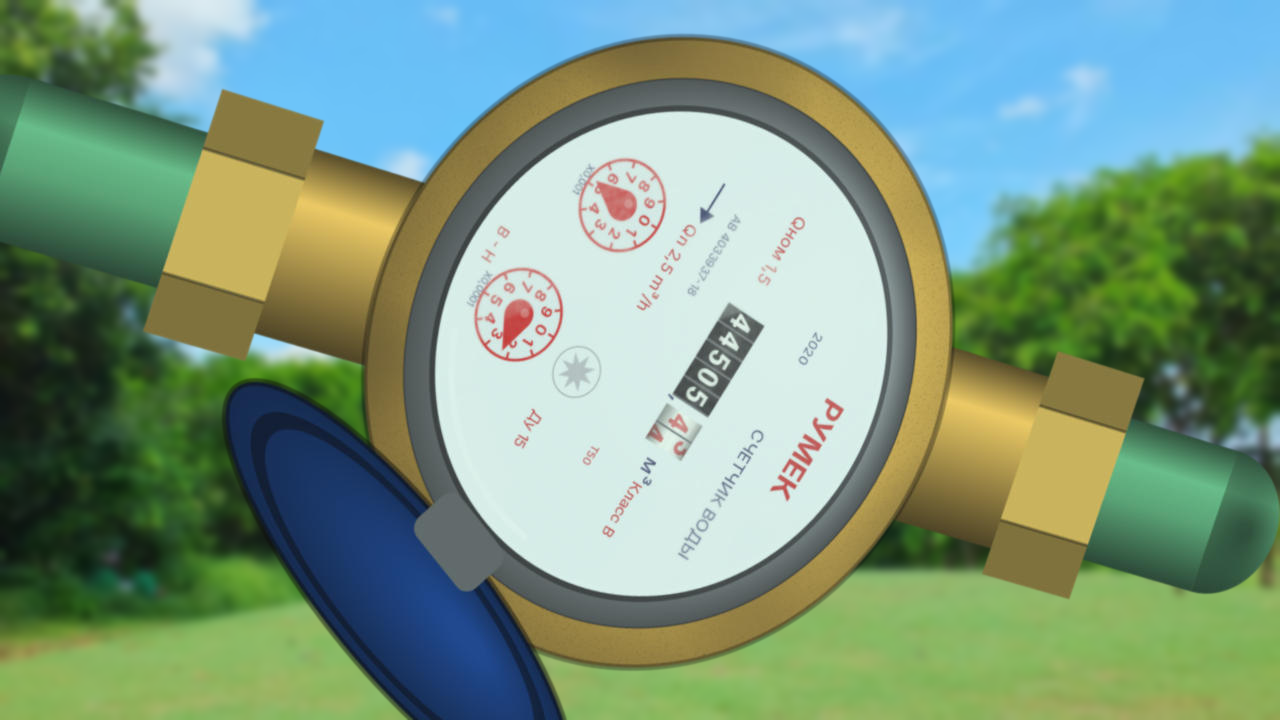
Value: 44505.4352 (m³)
